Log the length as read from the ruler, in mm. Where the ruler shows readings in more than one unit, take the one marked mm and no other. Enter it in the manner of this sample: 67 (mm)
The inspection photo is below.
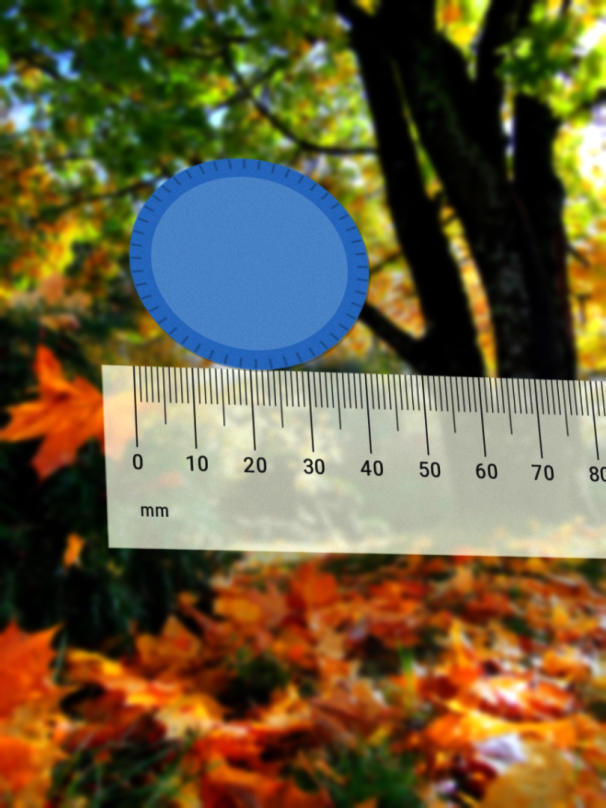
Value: 42 (mm)
